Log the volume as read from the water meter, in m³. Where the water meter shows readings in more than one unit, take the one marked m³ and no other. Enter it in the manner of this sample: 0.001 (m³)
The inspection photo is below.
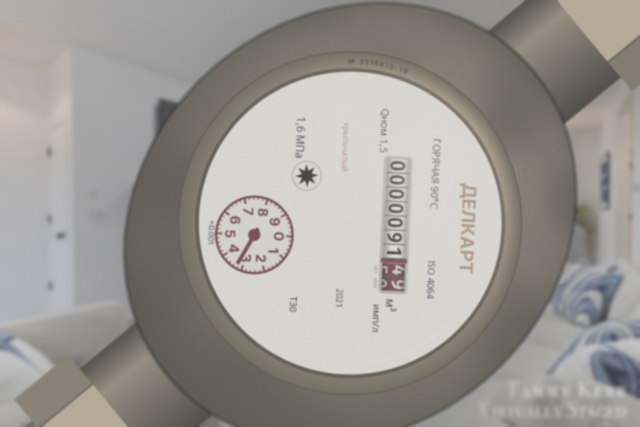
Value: 91.493 (m³)
